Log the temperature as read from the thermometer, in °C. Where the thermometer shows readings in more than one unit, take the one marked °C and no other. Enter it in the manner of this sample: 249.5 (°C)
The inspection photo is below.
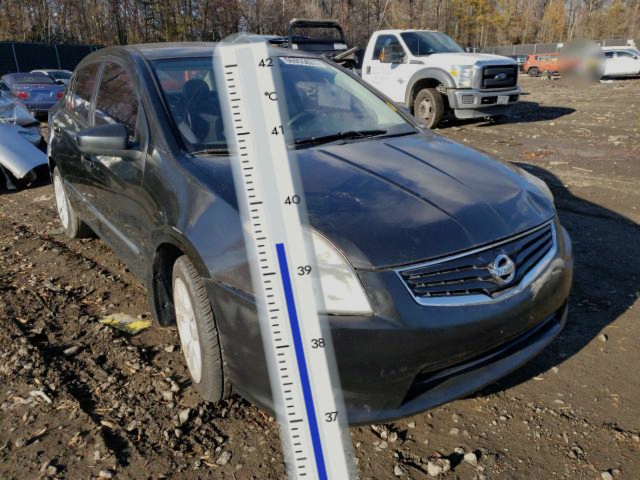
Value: 39.4 (°C)
